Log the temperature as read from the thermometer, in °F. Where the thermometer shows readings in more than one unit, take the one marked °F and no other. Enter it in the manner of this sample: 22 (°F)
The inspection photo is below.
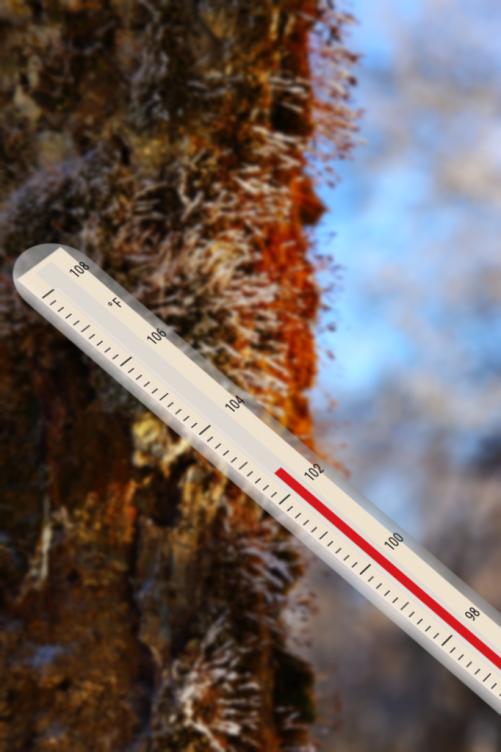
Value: 102.5 (°F)
